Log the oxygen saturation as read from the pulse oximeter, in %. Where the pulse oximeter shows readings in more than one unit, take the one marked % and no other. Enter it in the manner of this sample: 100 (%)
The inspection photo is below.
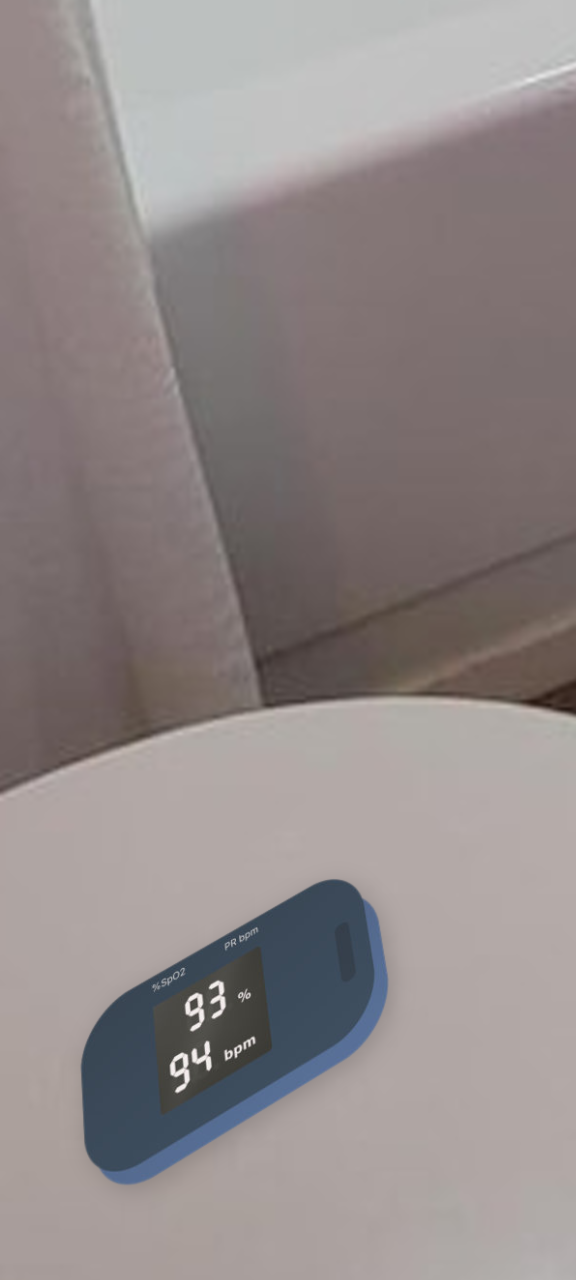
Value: 93 (%)
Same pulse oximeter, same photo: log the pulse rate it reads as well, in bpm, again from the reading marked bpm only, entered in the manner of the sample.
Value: 94 (bpm)
